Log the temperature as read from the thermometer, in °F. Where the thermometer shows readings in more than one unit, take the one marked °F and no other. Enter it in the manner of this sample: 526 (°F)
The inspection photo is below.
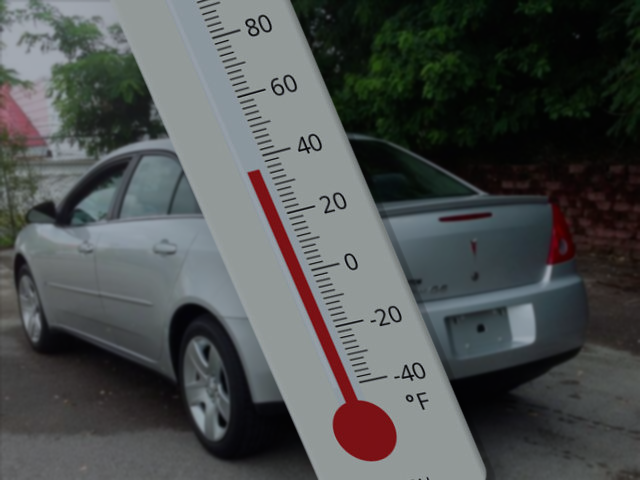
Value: 36 (°F)
